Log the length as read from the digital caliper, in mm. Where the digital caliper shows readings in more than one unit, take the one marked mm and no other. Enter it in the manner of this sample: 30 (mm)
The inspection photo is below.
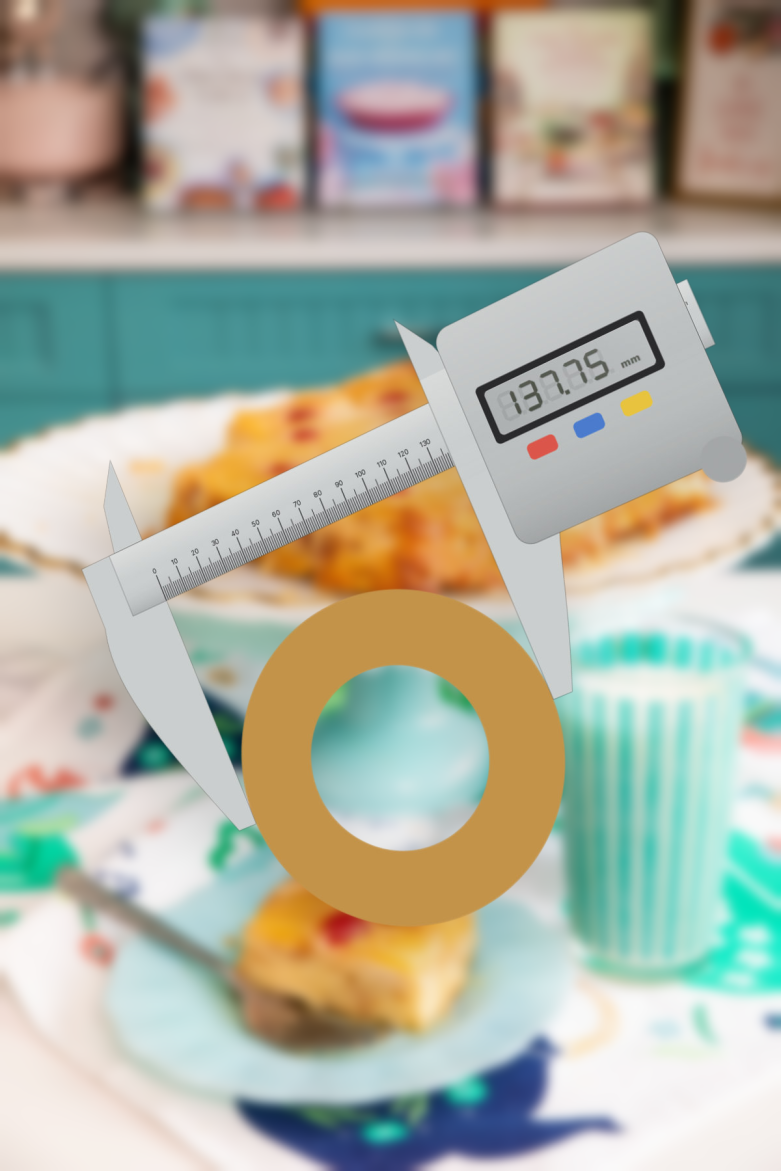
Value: 137.75 (mm)
